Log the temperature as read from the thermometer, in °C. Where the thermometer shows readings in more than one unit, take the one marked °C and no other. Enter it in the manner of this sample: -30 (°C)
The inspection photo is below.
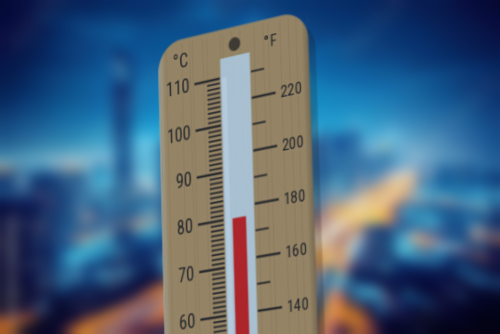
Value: 80 (°C)
